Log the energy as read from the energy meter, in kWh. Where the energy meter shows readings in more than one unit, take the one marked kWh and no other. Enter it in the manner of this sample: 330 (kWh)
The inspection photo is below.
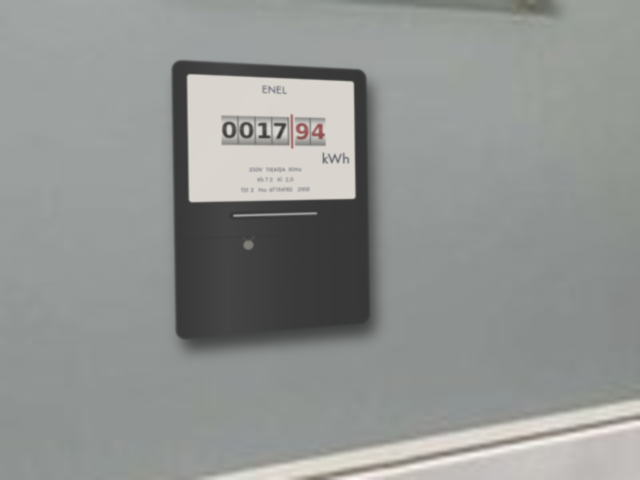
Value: 17.94 (kWh)
